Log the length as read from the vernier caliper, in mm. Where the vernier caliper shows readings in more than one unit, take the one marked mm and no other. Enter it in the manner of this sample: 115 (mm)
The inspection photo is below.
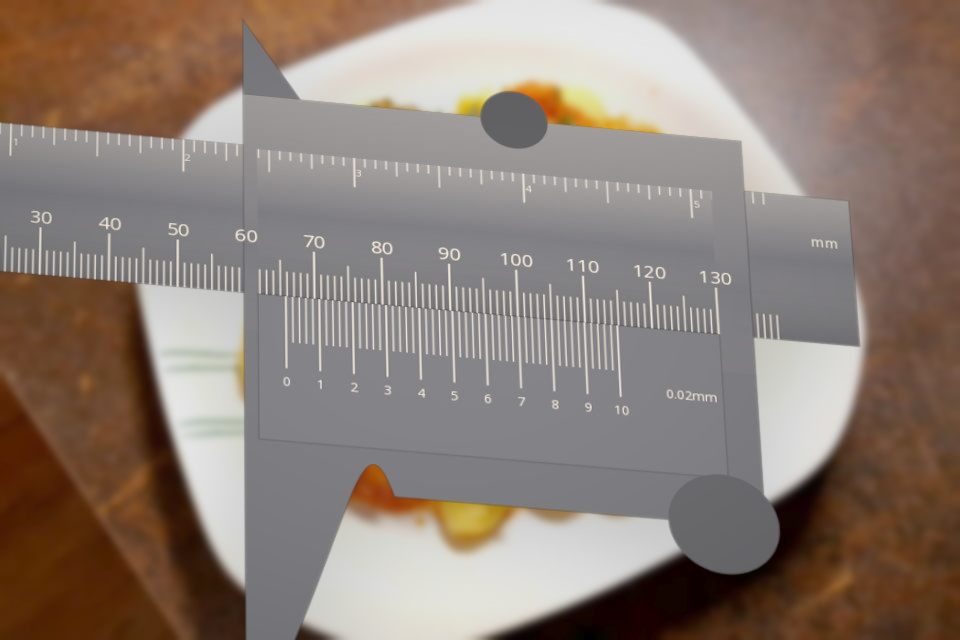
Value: 65.8 (mm)
